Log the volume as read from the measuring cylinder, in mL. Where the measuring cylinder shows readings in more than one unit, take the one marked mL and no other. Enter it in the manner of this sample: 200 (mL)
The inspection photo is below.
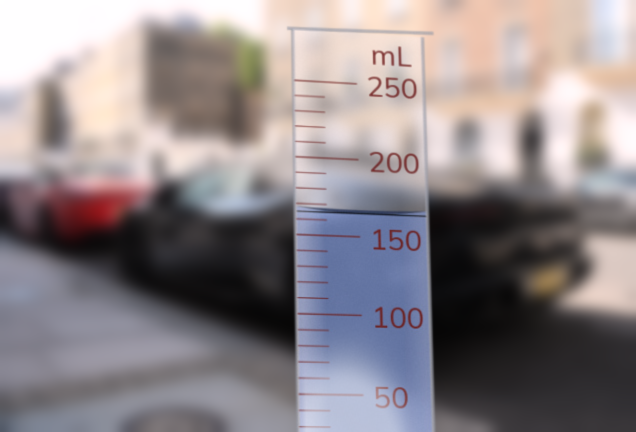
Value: 165 (mL)
